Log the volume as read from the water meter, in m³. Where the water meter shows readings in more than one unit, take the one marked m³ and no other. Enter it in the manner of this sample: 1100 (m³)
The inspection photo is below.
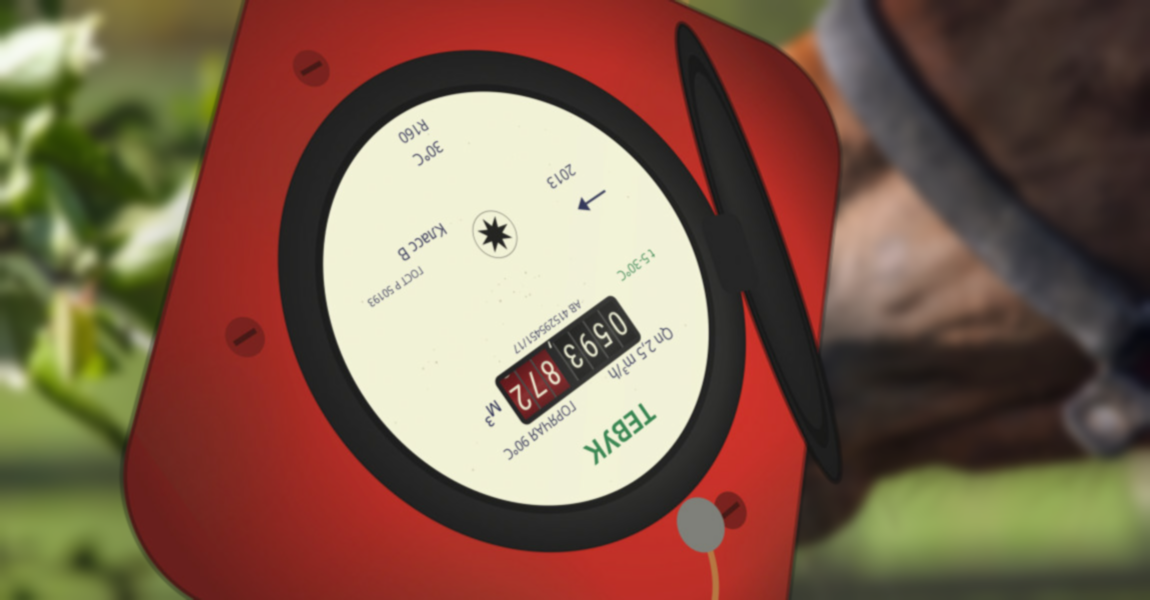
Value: 593.872 (m³)
